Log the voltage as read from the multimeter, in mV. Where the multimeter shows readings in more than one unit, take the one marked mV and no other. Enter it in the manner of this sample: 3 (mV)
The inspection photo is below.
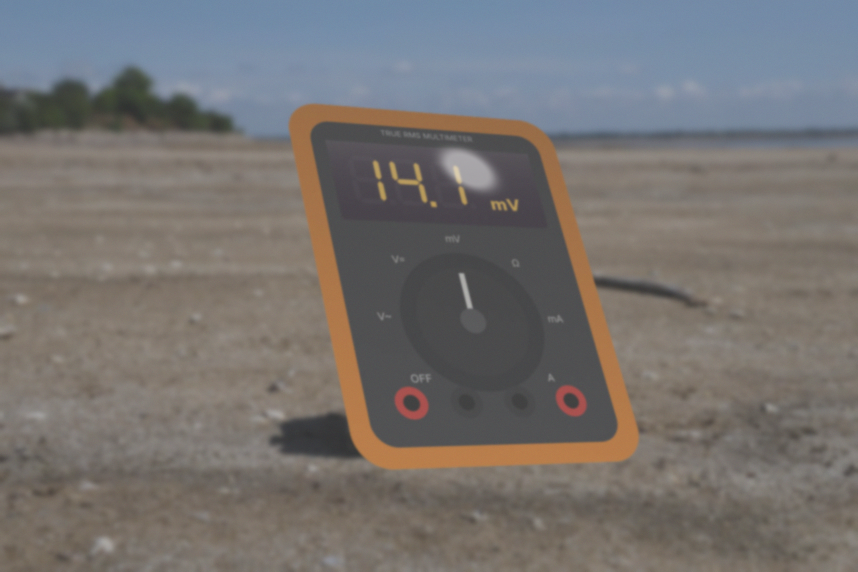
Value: 14.1 (mV)
